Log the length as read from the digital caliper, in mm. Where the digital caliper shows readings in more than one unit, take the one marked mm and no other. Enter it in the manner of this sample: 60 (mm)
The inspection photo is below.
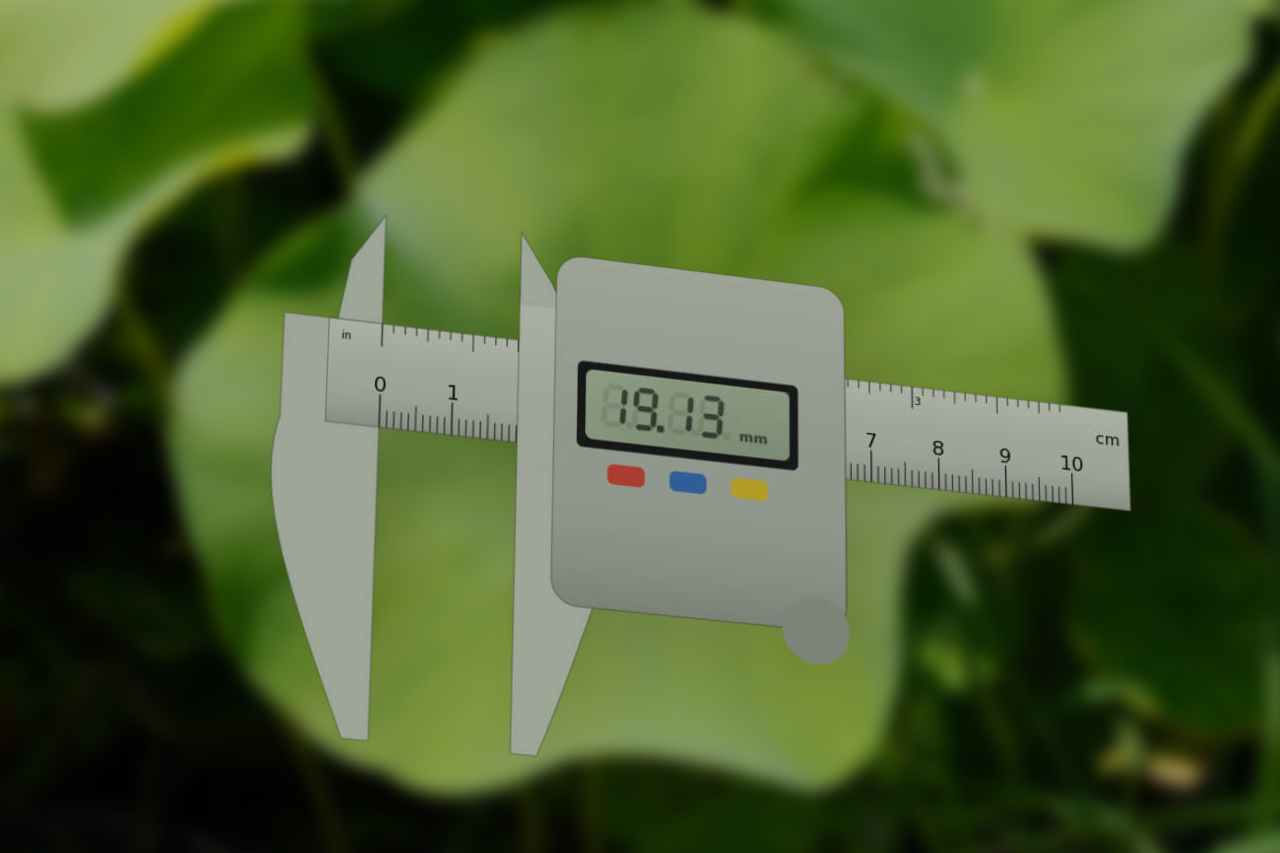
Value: 19.13 (mm)
